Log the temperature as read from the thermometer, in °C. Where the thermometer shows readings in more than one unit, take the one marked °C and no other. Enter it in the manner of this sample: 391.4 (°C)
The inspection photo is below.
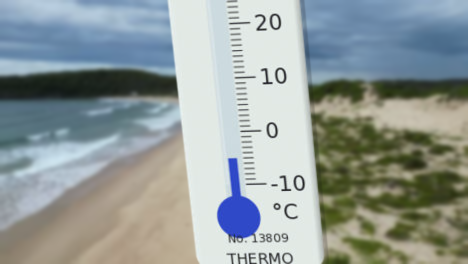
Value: -5 (°C)
